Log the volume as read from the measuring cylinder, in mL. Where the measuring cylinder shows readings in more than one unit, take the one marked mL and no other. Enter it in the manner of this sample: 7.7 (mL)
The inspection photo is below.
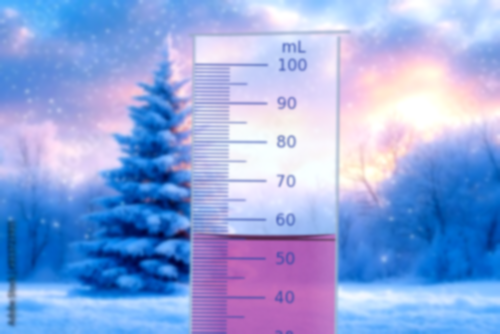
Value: 55 (mL)
